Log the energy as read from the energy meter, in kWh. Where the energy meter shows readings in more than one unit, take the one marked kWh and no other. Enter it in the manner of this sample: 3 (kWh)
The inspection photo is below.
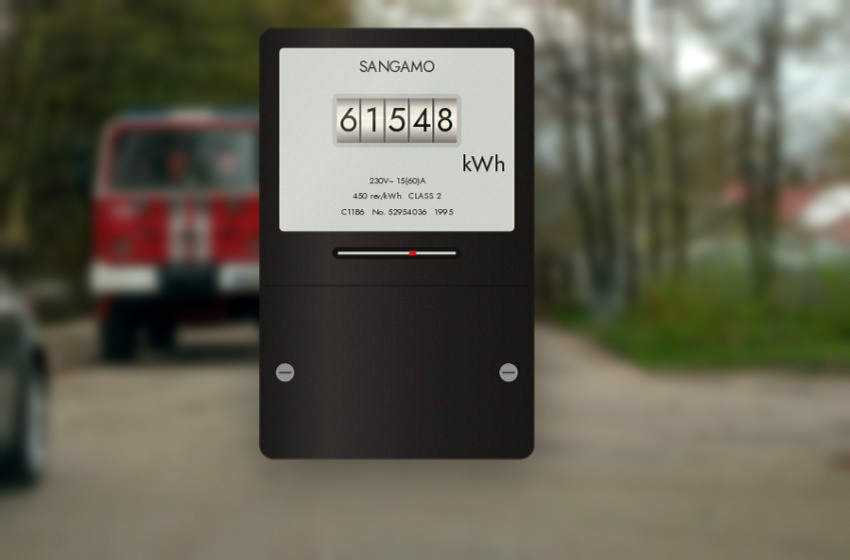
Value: 61548 (kWh)
